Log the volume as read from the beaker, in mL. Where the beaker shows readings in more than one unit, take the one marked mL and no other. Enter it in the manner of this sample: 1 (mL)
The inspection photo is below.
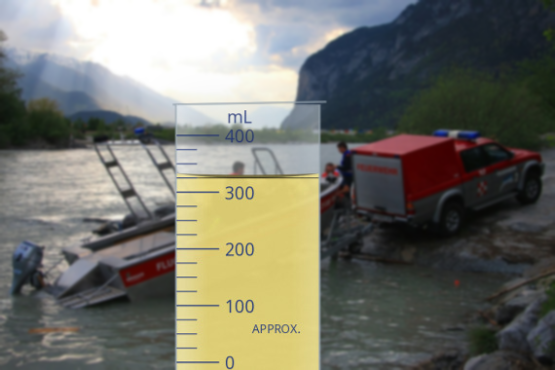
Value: 325 (mL)
